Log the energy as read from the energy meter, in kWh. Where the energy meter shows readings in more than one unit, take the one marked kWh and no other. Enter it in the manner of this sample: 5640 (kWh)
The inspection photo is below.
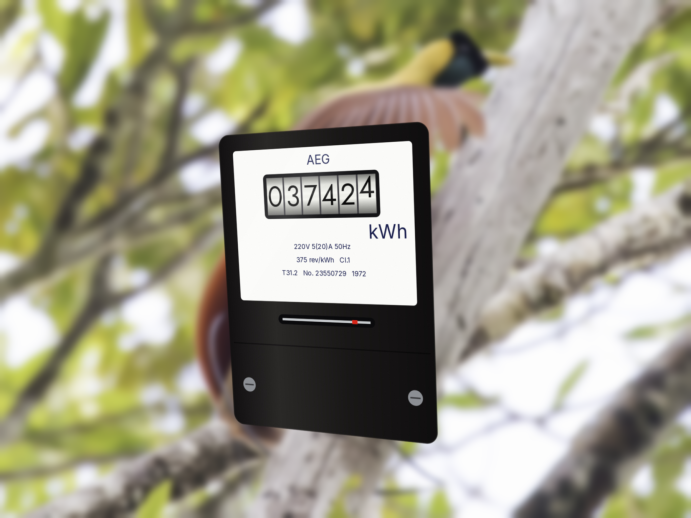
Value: 37424 (kWh)
